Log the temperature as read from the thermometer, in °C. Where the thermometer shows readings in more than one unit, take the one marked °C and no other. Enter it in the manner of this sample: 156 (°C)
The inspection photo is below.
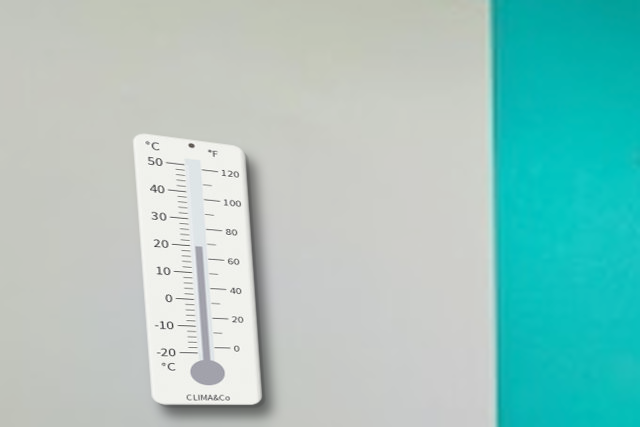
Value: 20 (°C)
